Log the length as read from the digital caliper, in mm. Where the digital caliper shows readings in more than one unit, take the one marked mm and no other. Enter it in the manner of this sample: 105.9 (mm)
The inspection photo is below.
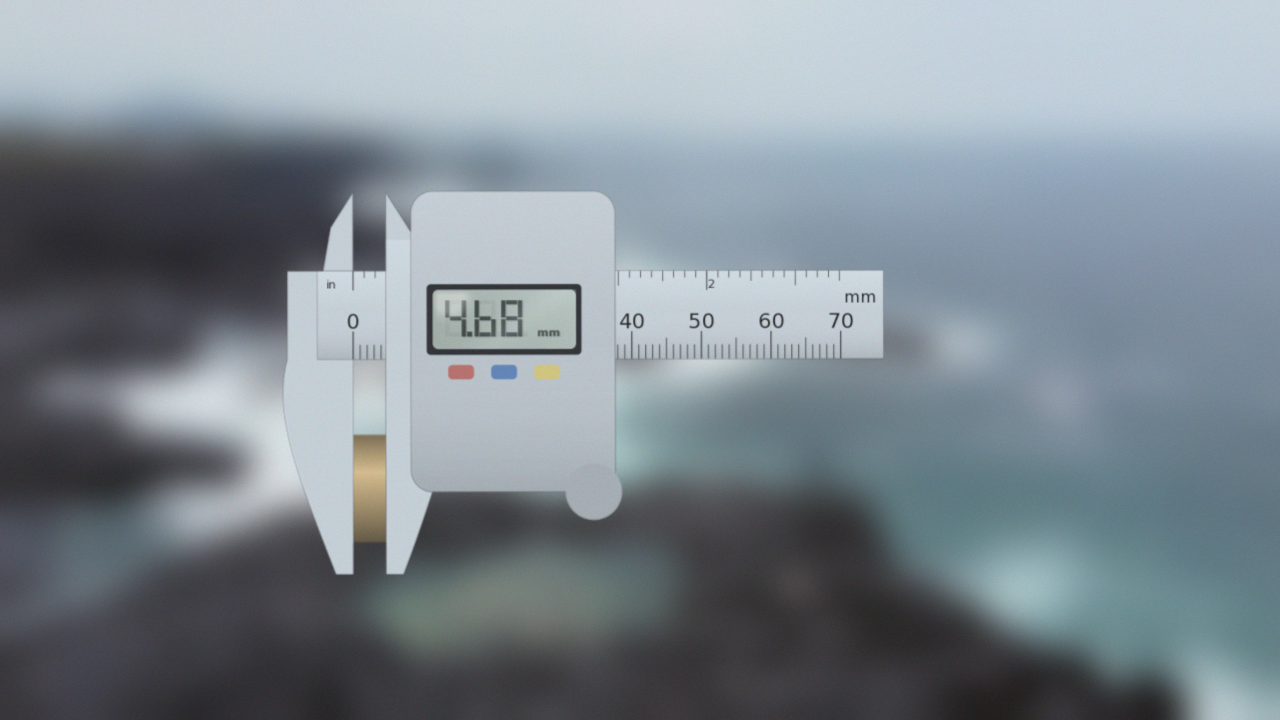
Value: 4.68 (mm)
